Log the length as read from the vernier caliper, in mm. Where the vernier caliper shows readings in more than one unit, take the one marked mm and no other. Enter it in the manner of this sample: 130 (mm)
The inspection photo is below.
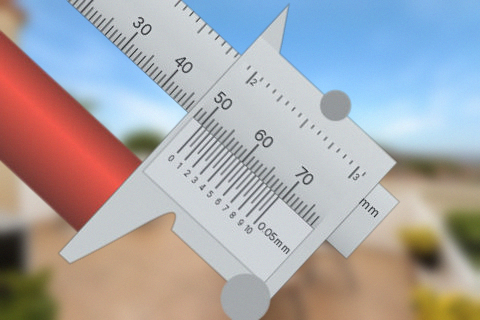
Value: 50.2 (mm)
